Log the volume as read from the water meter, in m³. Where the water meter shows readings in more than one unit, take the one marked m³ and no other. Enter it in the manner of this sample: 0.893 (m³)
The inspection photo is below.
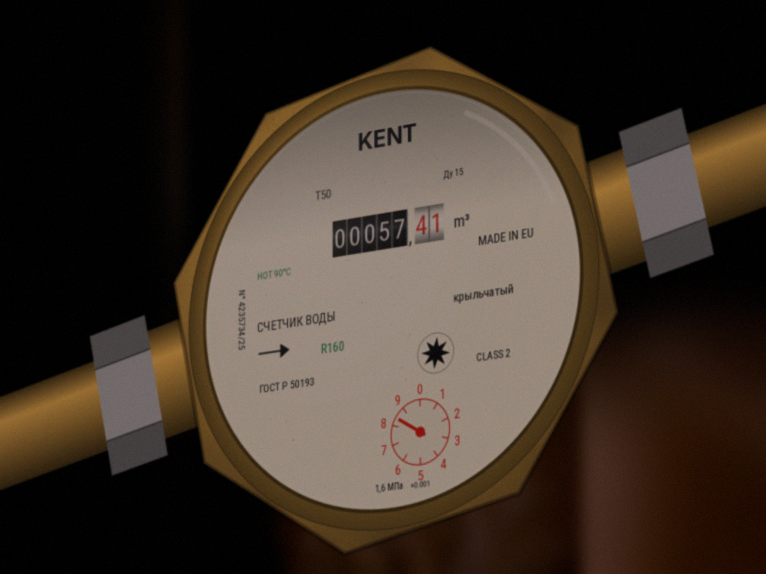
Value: 57.418 (m³)
